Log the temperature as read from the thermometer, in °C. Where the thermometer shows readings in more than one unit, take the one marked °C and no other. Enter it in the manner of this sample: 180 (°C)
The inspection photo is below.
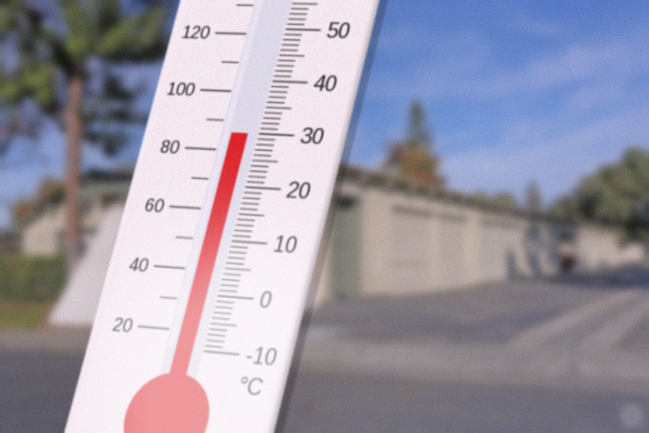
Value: 30 (°C)
